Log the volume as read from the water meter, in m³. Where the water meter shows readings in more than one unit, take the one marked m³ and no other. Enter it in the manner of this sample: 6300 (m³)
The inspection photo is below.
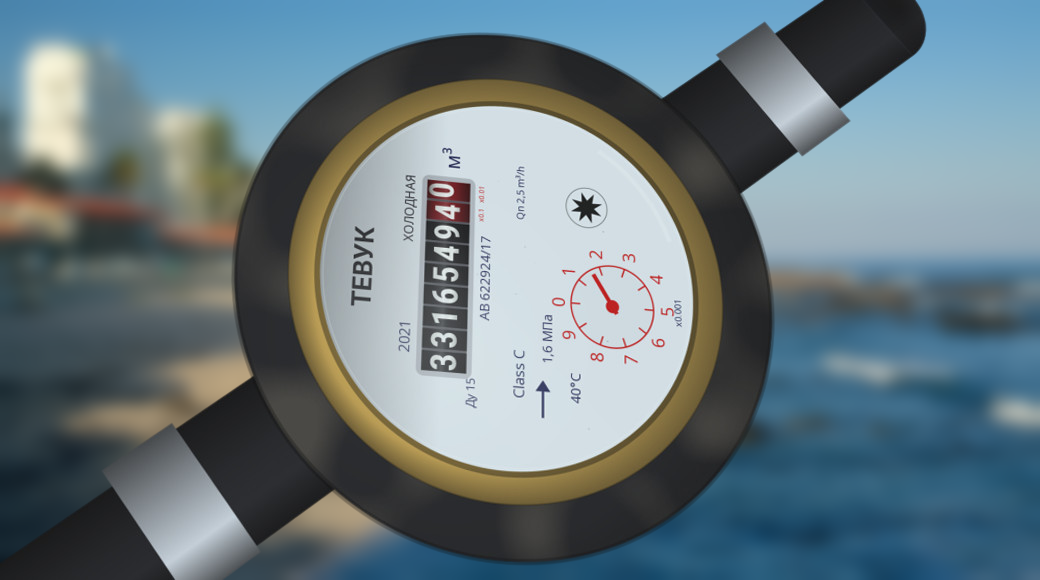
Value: 3316549.401 (m³)
